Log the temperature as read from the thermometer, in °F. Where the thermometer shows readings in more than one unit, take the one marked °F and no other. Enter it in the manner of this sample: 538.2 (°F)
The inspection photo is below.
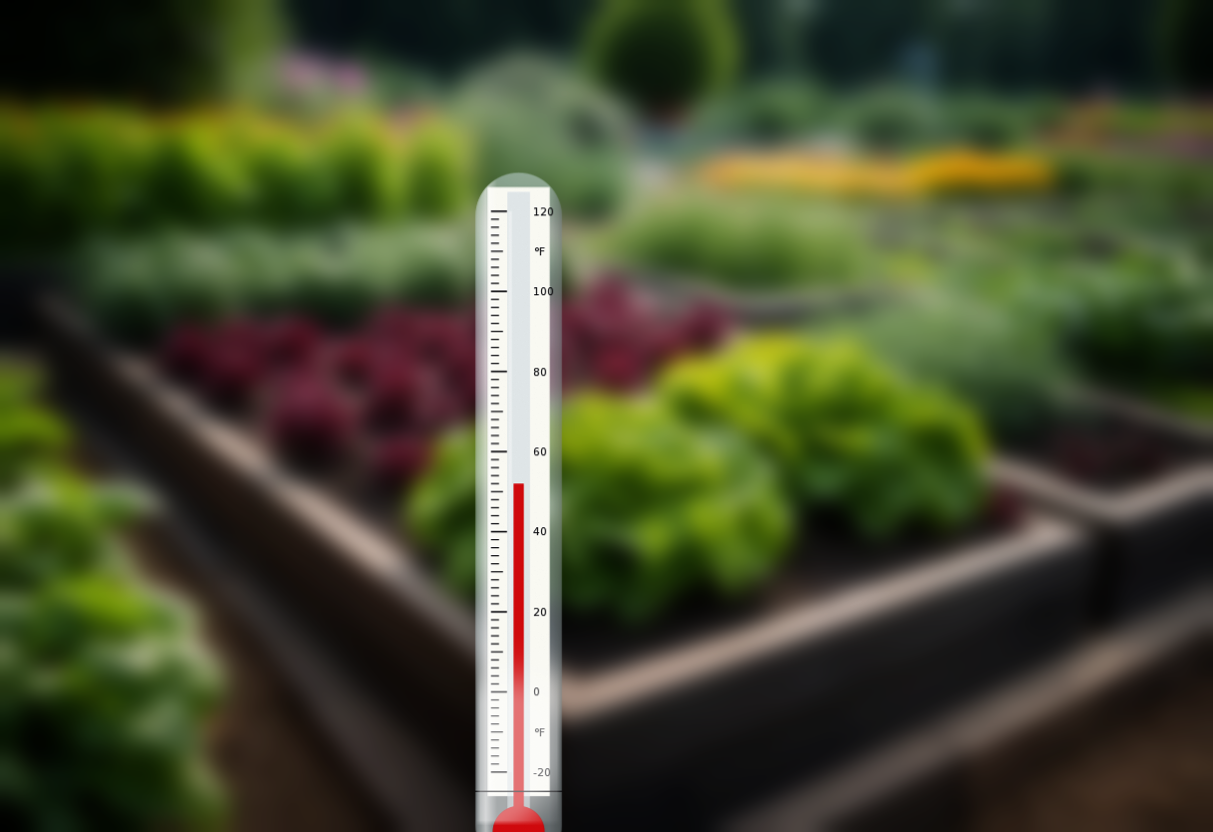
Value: 52 (°F)
